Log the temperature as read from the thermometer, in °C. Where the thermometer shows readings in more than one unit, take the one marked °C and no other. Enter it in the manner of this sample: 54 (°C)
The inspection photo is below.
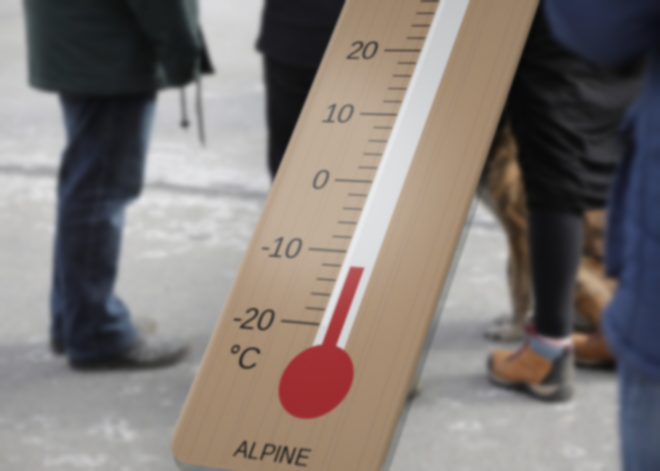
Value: -12 (°C)
